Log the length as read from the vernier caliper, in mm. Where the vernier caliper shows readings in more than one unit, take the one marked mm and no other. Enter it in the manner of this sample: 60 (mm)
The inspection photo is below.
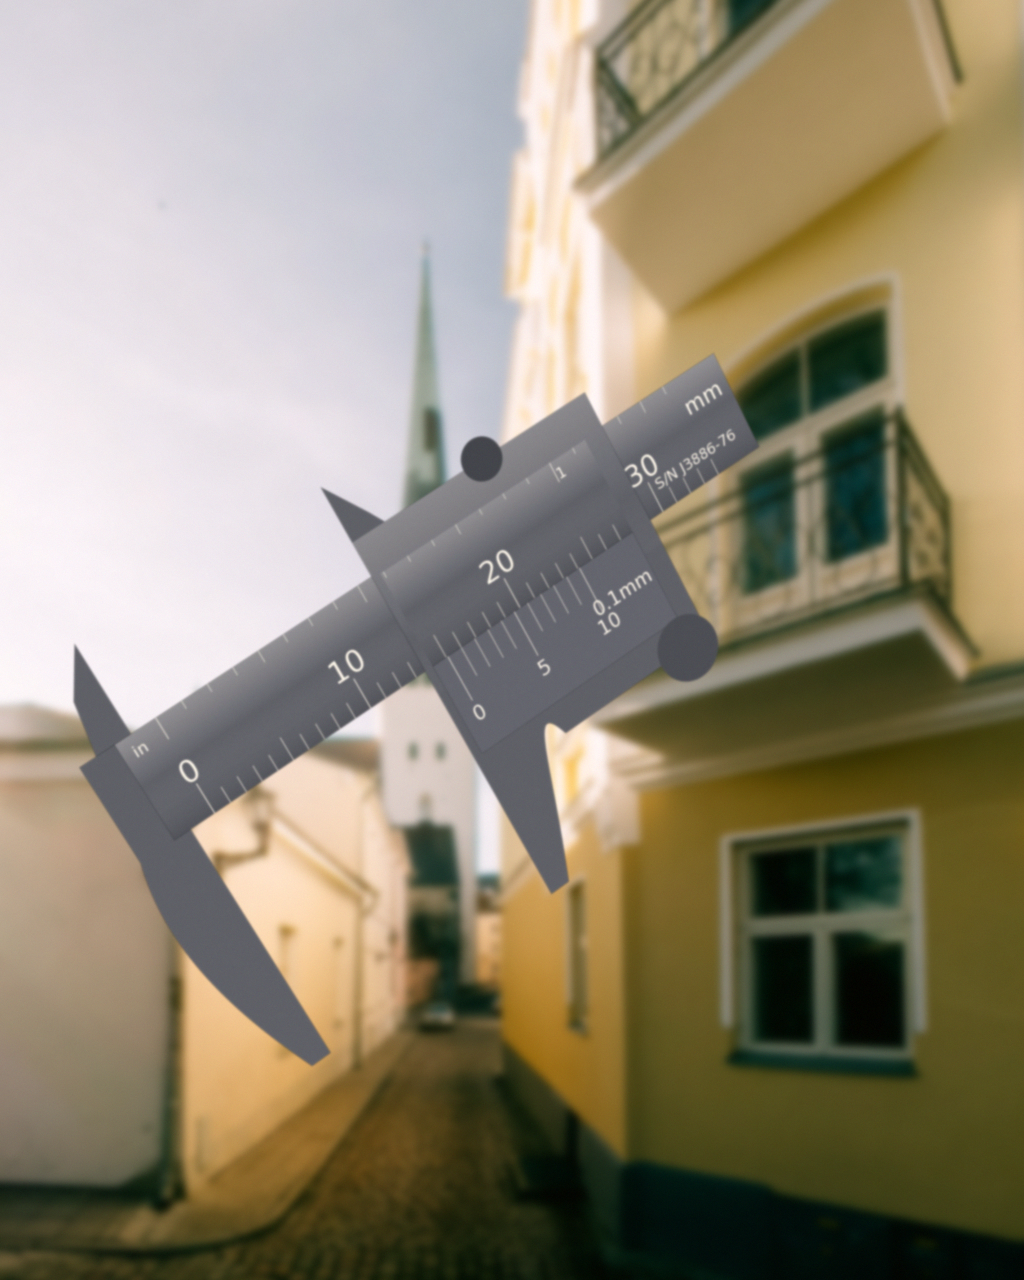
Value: 15.1 (mm)
